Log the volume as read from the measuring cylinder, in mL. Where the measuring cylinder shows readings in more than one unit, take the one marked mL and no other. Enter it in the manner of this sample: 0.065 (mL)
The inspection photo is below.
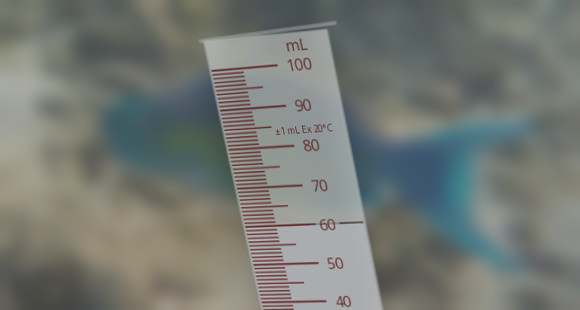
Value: 60 (mL)
